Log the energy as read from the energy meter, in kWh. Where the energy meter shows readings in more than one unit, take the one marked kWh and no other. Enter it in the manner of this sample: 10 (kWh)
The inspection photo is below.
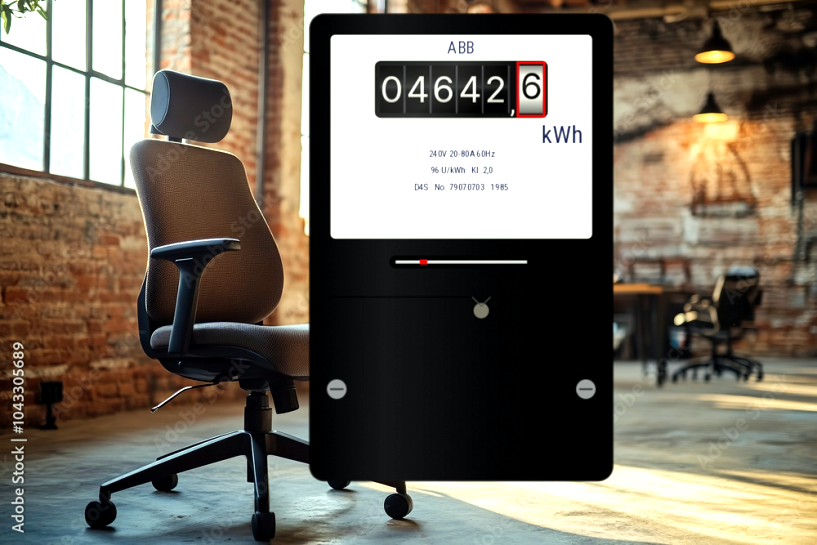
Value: 4642.6 (kWh)
